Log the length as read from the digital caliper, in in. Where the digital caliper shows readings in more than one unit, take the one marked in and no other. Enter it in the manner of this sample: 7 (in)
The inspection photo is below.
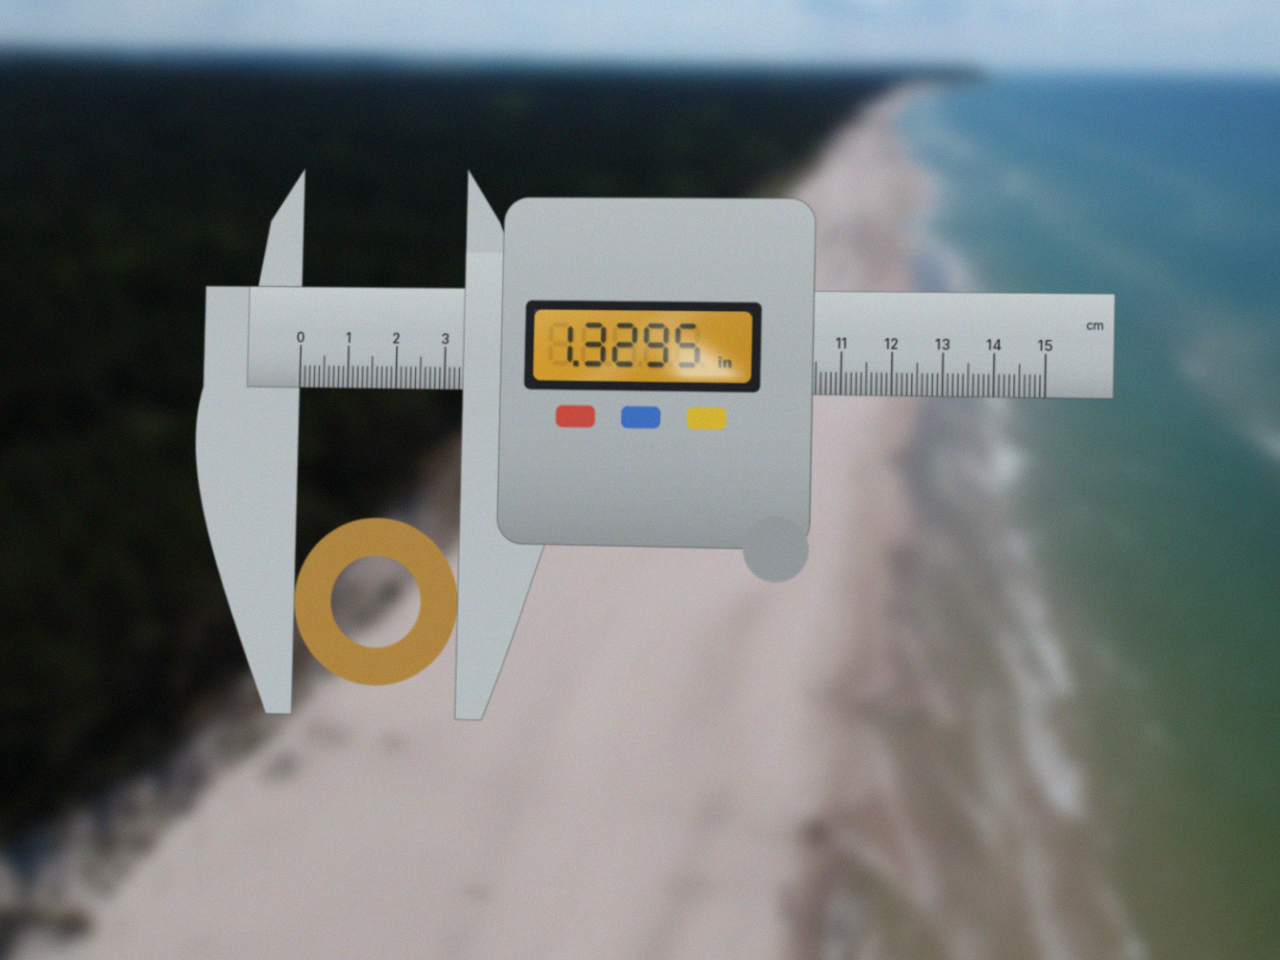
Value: 1.3295 (in)
